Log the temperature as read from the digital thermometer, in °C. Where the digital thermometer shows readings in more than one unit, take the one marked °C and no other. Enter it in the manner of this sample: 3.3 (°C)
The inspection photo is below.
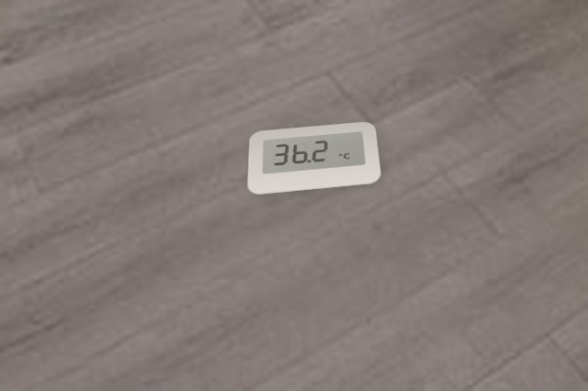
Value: 36.2 (°C)
